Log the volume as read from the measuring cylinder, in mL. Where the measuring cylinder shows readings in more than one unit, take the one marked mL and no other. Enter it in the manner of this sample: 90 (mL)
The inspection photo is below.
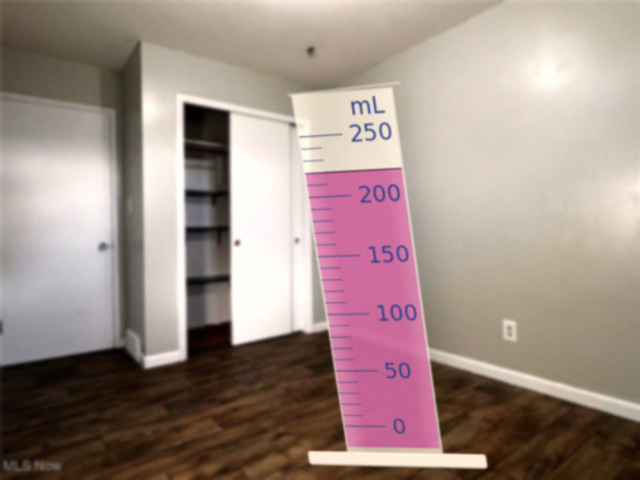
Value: 220 (mL)
